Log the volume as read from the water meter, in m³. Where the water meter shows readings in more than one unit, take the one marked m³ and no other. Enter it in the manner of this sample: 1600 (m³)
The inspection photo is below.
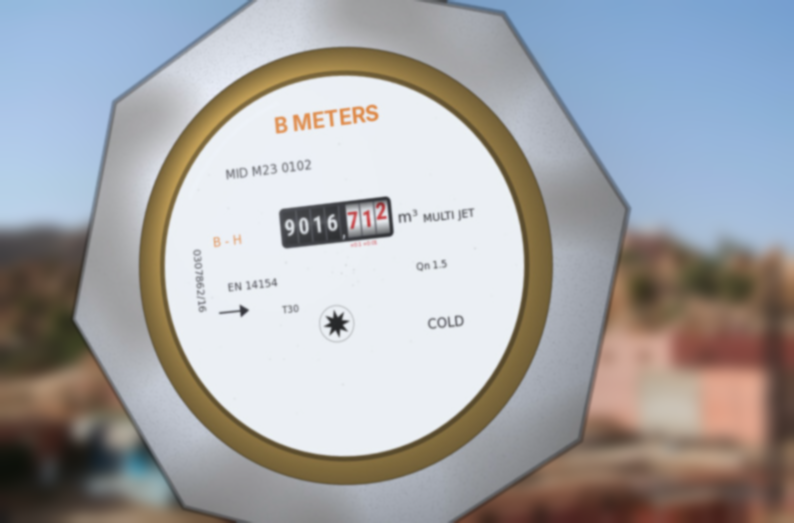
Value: 9016.712 (m³)
